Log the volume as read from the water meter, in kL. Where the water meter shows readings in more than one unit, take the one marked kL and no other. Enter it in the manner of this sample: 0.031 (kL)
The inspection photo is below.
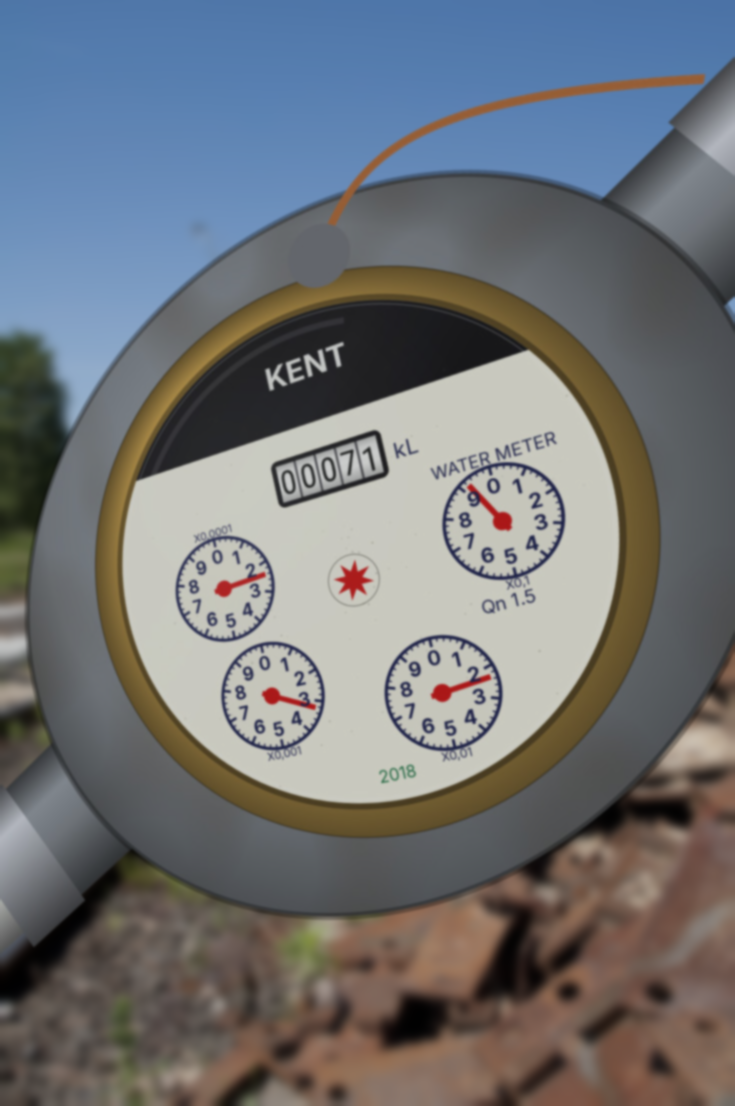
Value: 70.9232 (kL)
